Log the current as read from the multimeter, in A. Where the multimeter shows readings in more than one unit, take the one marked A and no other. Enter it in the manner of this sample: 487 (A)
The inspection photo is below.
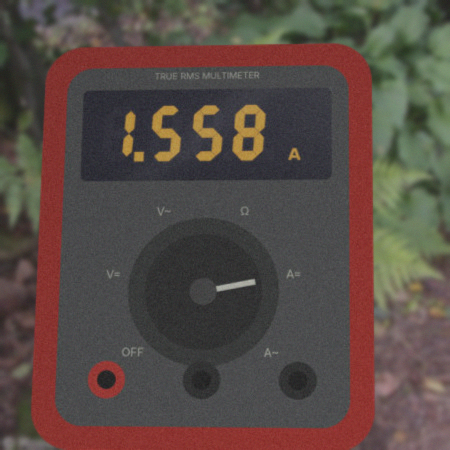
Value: 1.558 (A)
